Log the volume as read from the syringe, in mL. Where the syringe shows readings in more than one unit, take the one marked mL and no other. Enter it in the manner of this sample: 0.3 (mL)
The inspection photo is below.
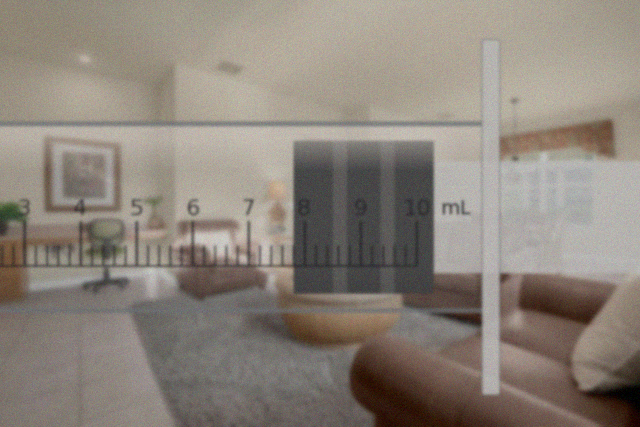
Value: 7.8 (mL)
